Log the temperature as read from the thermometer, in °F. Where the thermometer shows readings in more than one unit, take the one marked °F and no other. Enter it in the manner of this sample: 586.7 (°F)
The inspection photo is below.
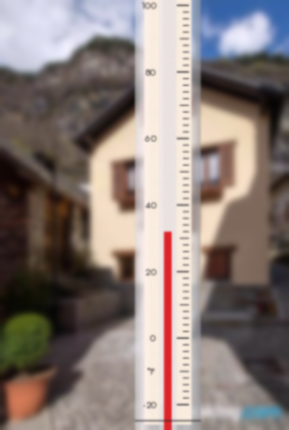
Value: 32 (°F)
